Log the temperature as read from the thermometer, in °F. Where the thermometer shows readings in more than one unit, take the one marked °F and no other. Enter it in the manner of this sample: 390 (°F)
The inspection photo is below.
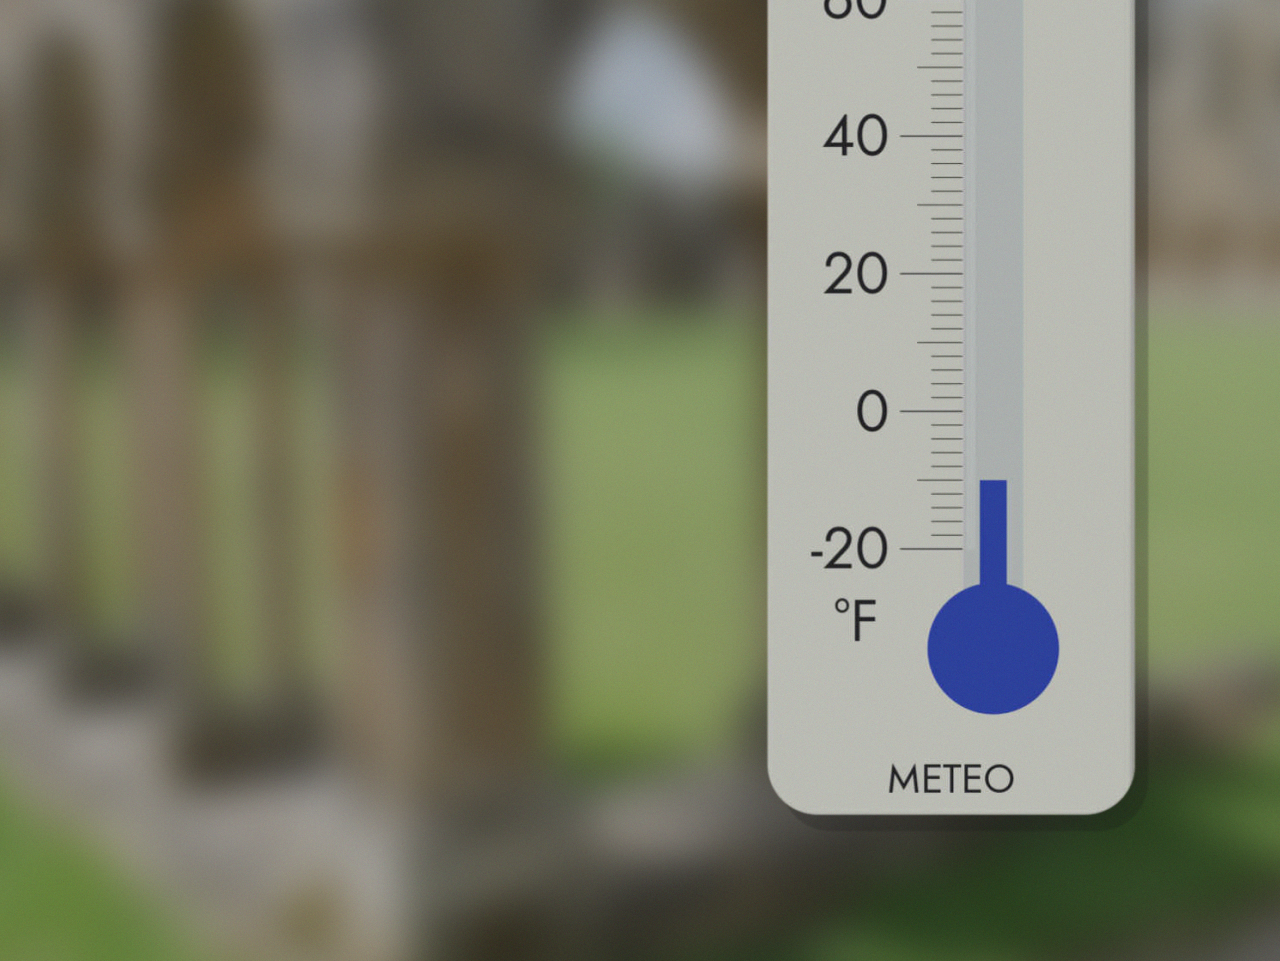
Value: -10 (°F)
